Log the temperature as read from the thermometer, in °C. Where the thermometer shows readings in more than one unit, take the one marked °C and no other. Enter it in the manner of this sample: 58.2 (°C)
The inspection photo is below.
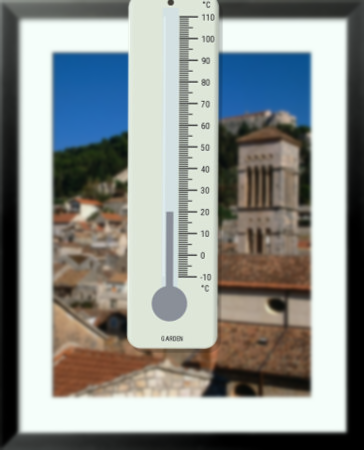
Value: 20 (°C)
